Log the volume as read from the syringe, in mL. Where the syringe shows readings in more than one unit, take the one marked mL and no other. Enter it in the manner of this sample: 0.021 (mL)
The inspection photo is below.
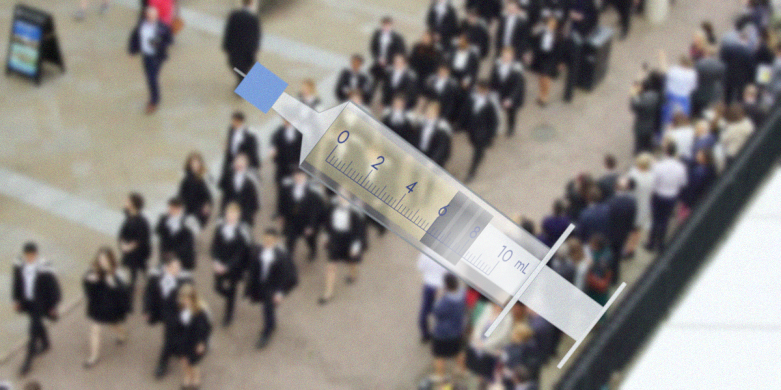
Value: 6 (mL)
